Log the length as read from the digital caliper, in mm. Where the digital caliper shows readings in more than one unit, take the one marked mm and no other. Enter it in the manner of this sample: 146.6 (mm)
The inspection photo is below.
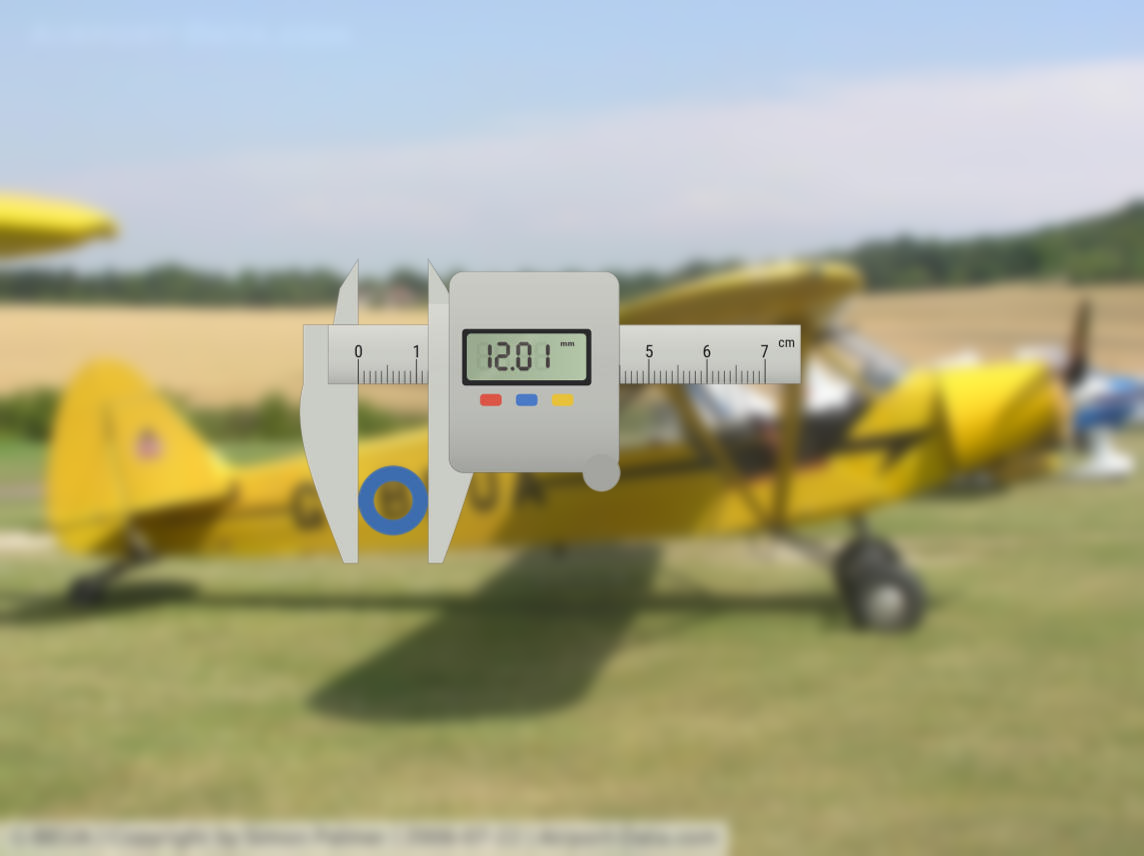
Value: 12.01 (mm)
